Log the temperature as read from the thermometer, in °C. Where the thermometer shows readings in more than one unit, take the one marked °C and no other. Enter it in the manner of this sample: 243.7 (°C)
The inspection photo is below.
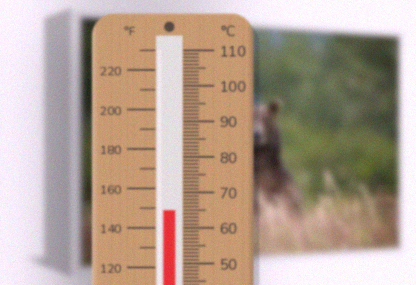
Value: 65 (°C)
